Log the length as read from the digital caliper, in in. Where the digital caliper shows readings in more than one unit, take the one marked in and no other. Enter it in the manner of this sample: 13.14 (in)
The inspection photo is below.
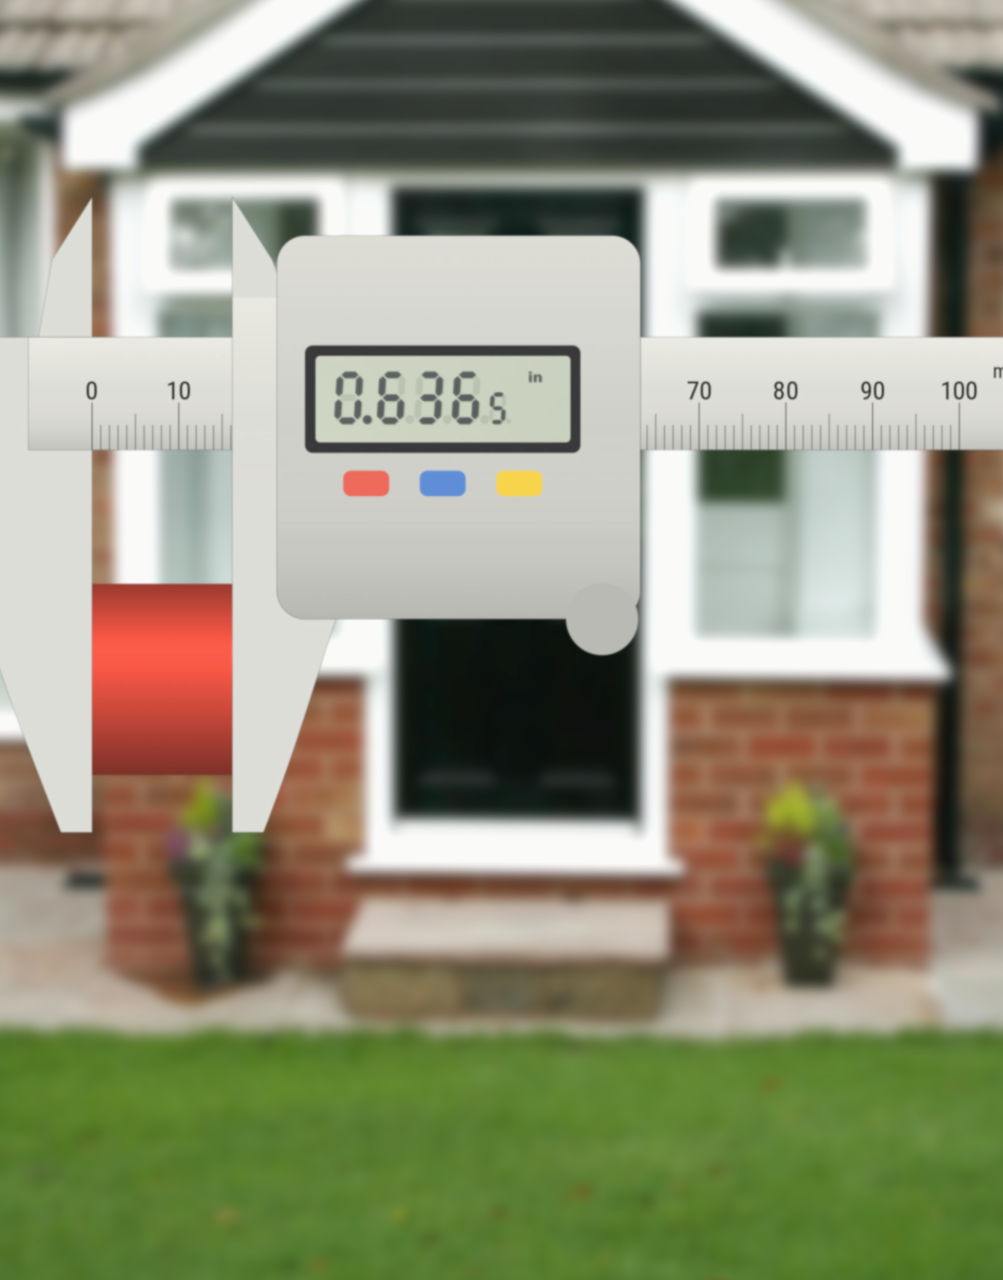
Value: 0.6365 (in)
